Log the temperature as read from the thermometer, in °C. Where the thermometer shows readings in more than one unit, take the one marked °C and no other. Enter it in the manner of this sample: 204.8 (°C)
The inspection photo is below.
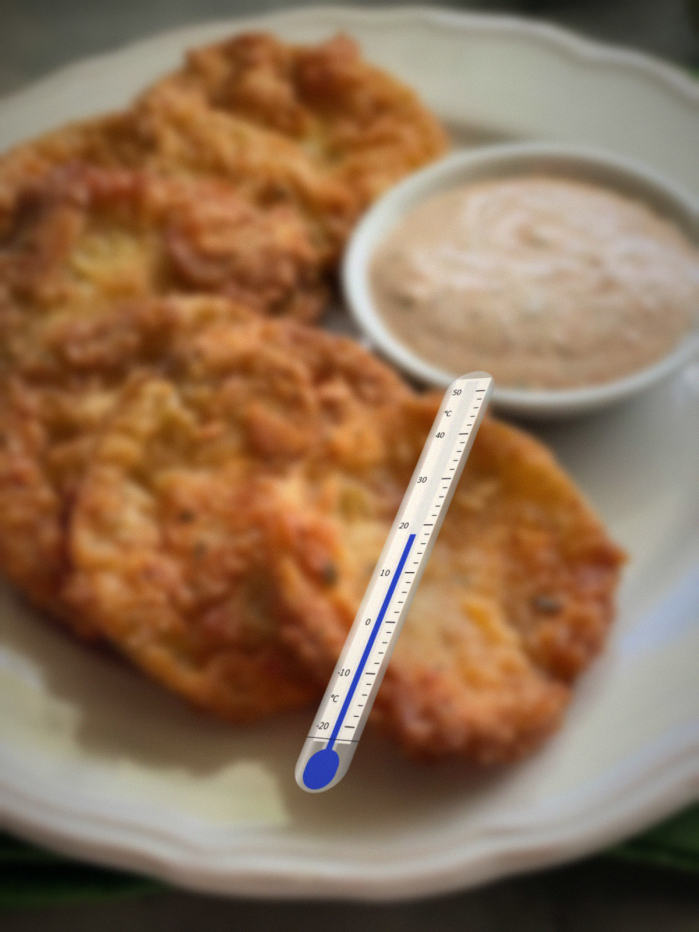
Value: 18 (°C)
